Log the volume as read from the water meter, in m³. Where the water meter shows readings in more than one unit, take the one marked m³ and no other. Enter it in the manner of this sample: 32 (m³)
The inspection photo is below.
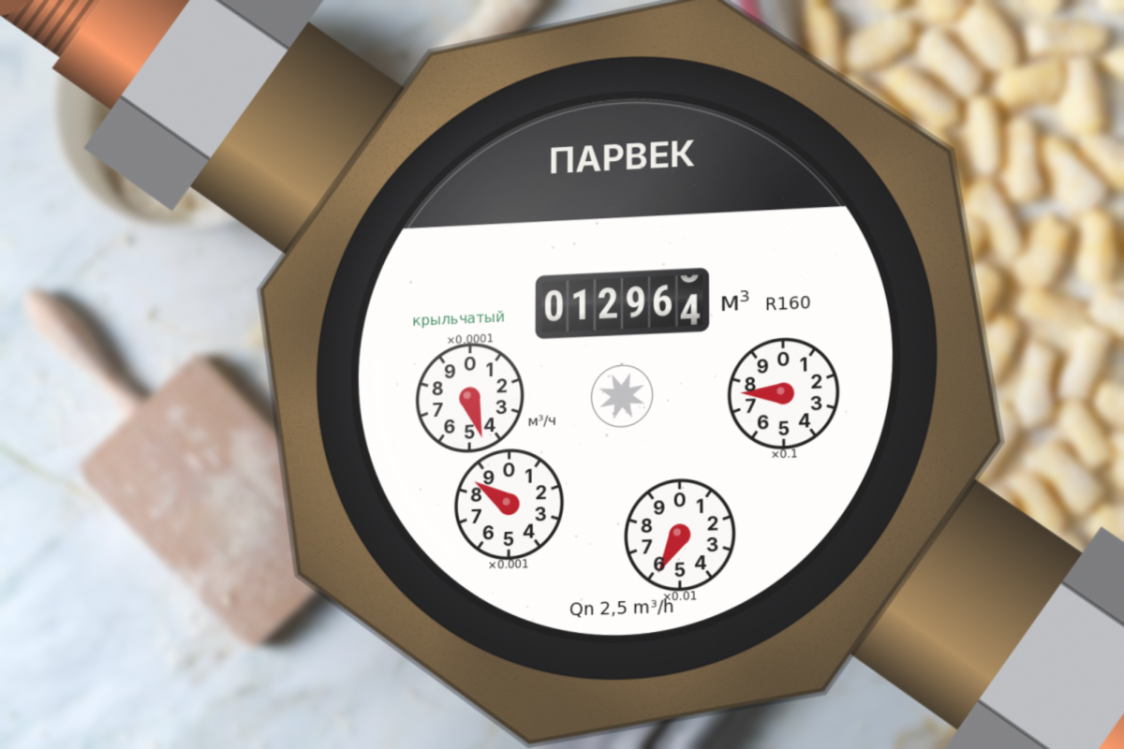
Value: 12963.7584 (m³)
